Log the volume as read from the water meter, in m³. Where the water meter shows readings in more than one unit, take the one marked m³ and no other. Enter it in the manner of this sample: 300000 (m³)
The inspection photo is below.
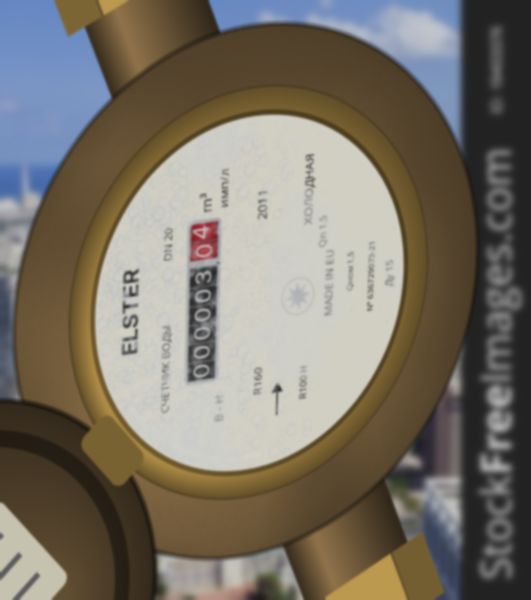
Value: 3.04 (m³)
